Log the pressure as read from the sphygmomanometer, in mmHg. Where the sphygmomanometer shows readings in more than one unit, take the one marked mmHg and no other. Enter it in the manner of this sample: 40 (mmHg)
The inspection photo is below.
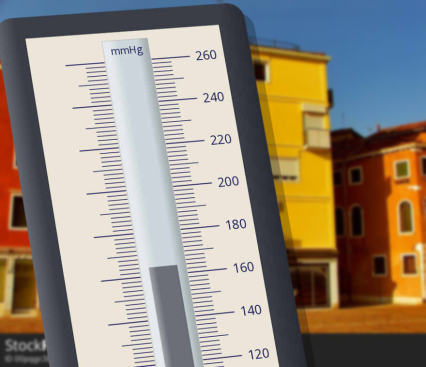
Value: 164 (mmHg)
